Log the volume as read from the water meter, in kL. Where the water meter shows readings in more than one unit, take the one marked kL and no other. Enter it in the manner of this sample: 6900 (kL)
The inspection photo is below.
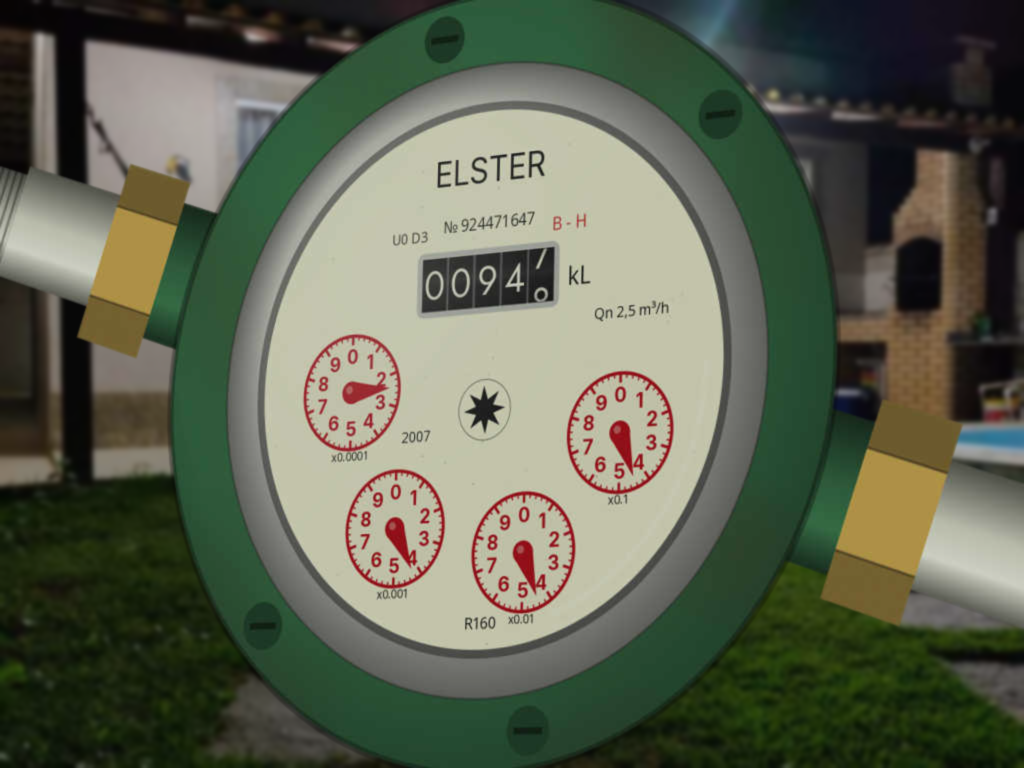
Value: 947.4442 (kL)
